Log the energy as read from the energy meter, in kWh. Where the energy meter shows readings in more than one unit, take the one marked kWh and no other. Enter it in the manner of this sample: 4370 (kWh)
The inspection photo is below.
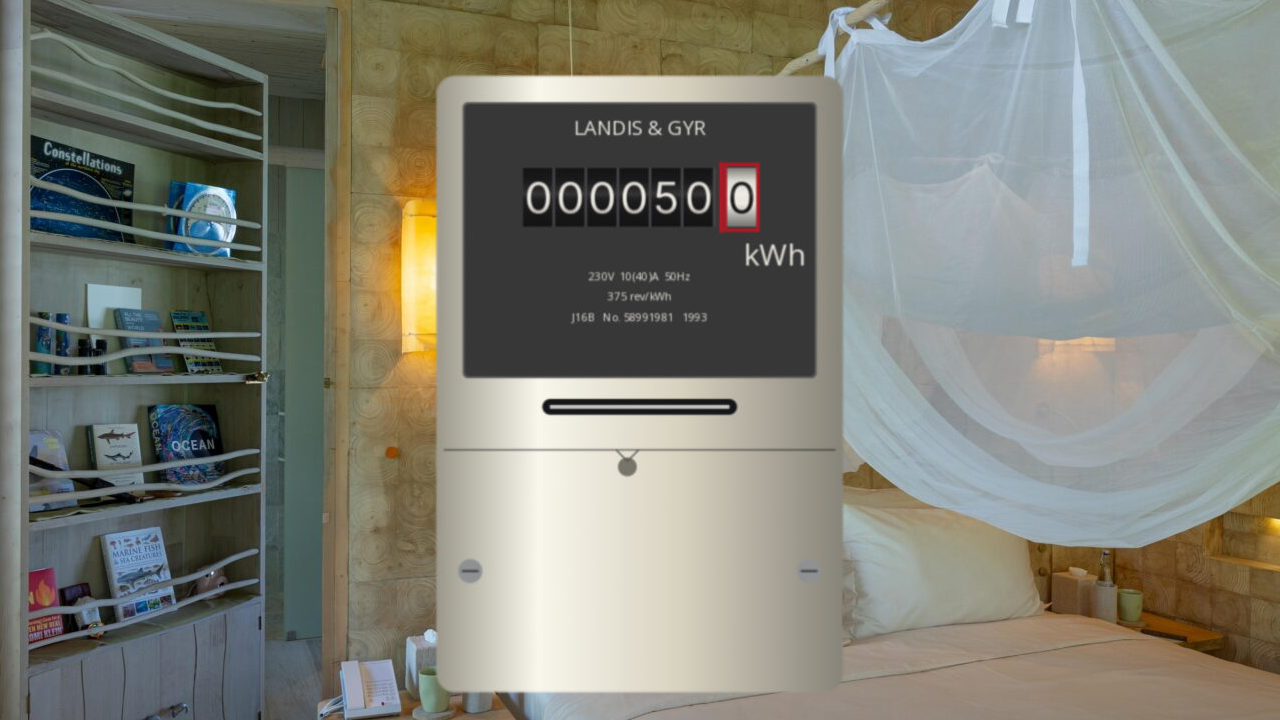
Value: 50.0 (kWh)
